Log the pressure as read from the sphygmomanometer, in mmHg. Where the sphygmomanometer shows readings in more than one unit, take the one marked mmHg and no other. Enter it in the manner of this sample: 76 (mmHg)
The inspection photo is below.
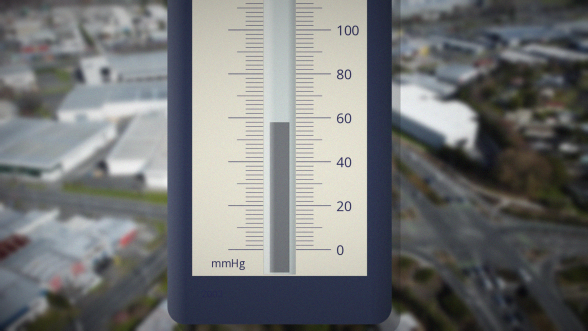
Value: 58 (mmHg)
